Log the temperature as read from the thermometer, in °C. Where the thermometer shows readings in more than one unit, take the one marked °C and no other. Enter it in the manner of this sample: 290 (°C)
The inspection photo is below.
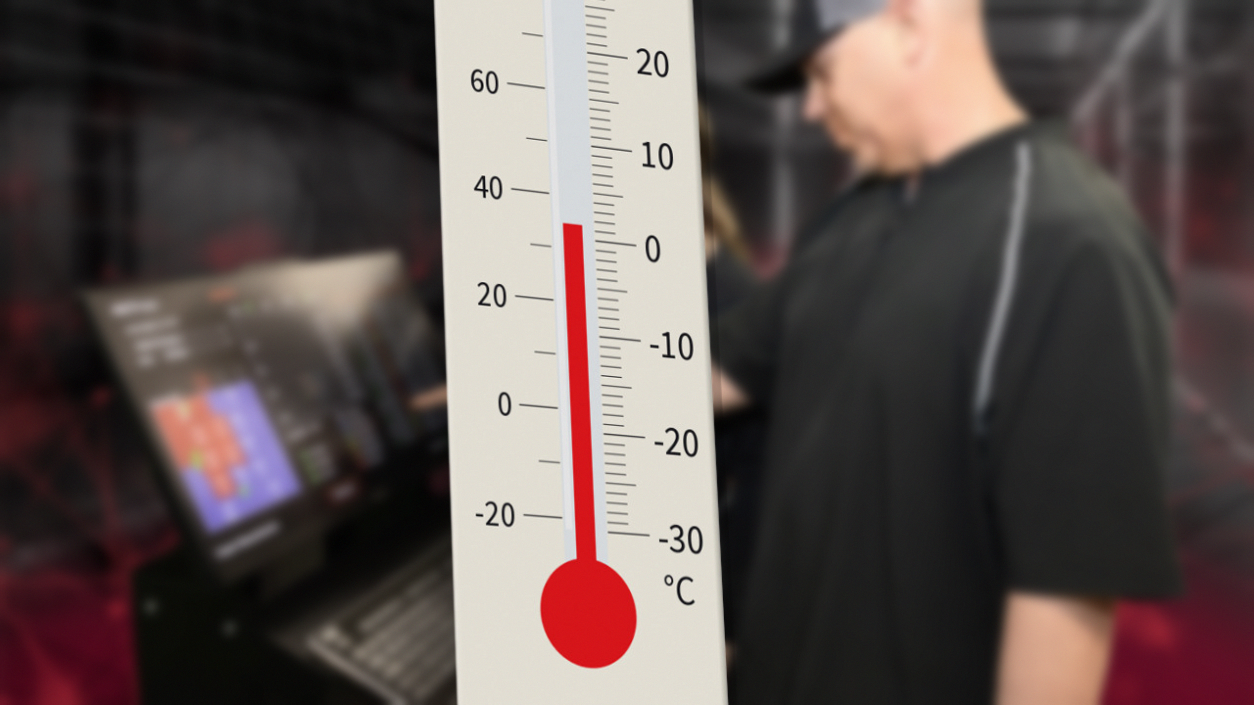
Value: 1.5 (°C)
